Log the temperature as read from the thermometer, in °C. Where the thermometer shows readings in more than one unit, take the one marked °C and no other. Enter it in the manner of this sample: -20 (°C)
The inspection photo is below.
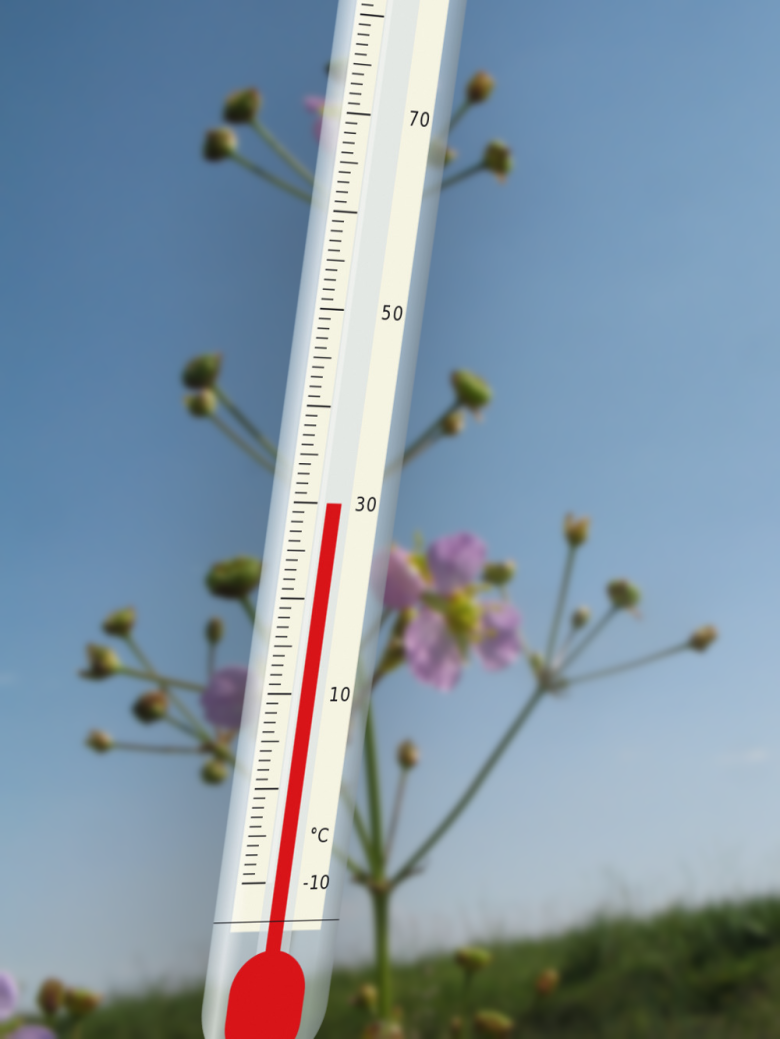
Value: 30 (°C)
